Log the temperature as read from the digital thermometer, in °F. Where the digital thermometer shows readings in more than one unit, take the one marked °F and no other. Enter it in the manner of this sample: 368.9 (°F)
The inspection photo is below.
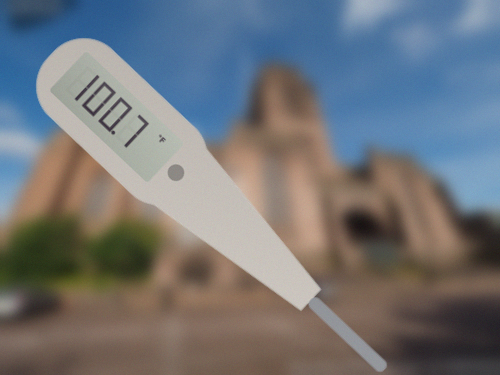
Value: 100.7 (°F)
